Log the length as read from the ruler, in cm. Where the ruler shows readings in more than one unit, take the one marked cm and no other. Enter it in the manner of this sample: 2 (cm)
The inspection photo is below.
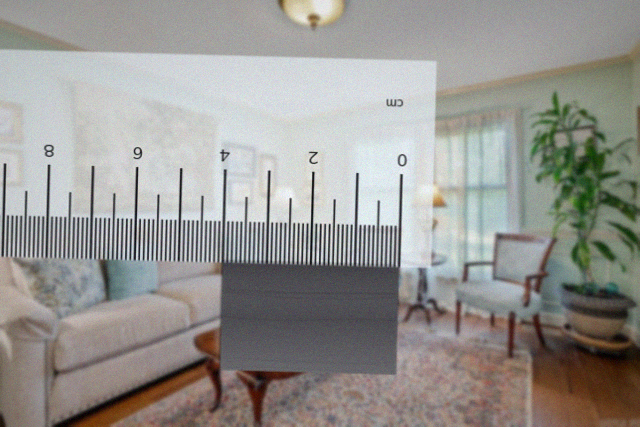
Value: 4 (cm)
